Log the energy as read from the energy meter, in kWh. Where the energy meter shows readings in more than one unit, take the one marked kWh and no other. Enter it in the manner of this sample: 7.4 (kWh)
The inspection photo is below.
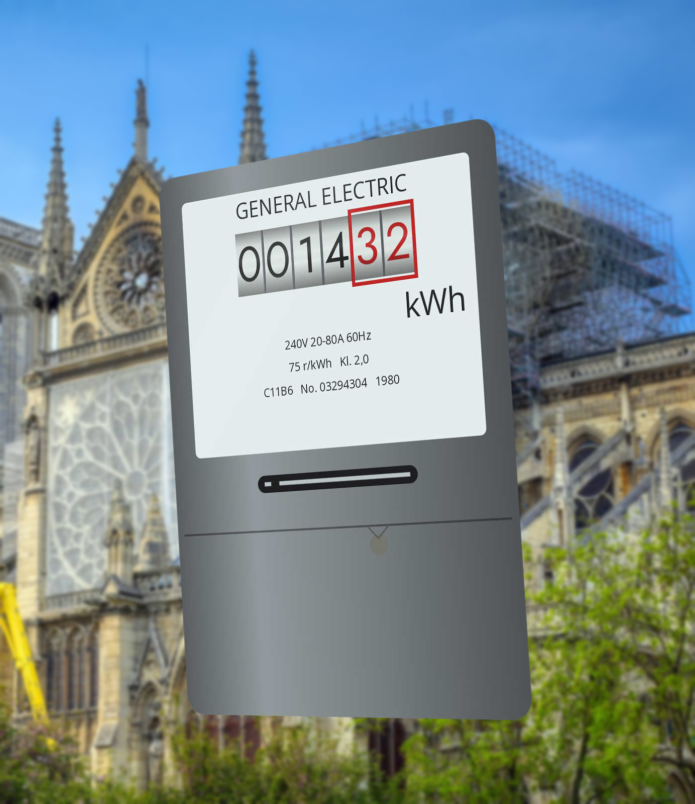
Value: 14.32 (kWh)
